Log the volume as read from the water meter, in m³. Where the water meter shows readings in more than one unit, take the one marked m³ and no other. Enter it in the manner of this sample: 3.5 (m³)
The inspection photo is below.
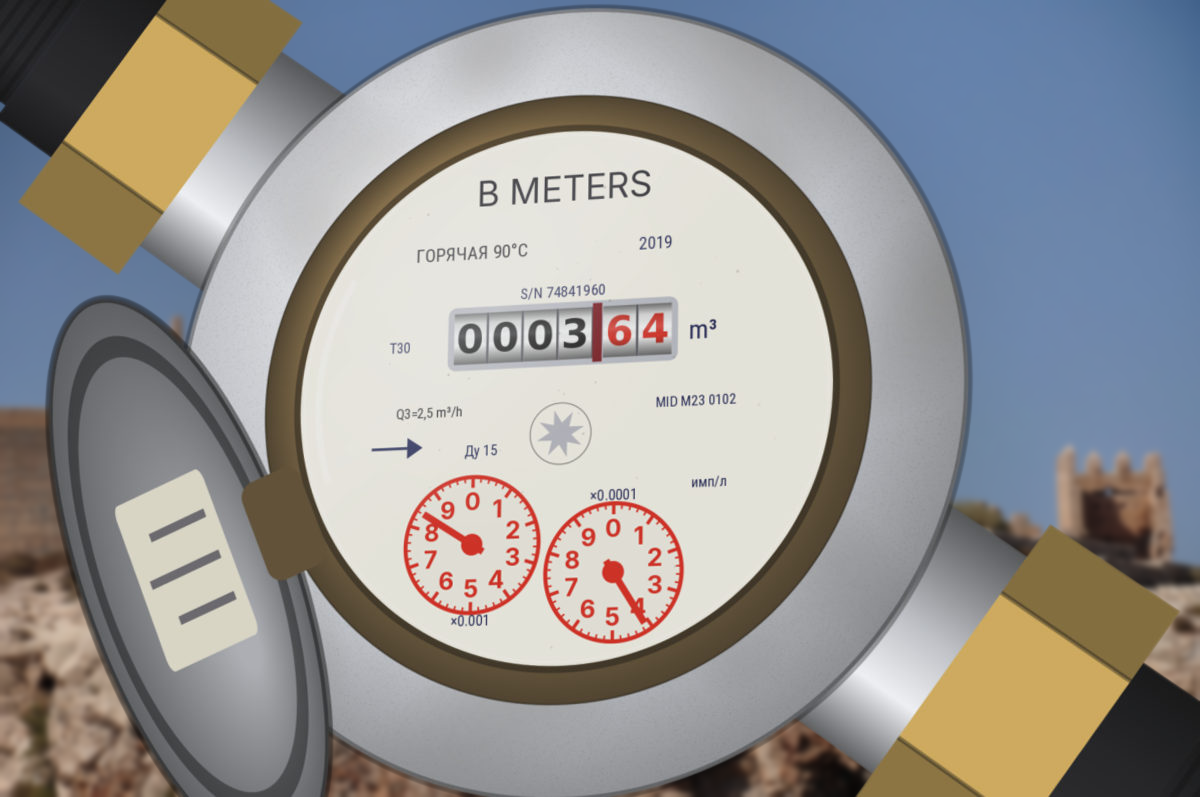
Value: 3.6484 (m³)
